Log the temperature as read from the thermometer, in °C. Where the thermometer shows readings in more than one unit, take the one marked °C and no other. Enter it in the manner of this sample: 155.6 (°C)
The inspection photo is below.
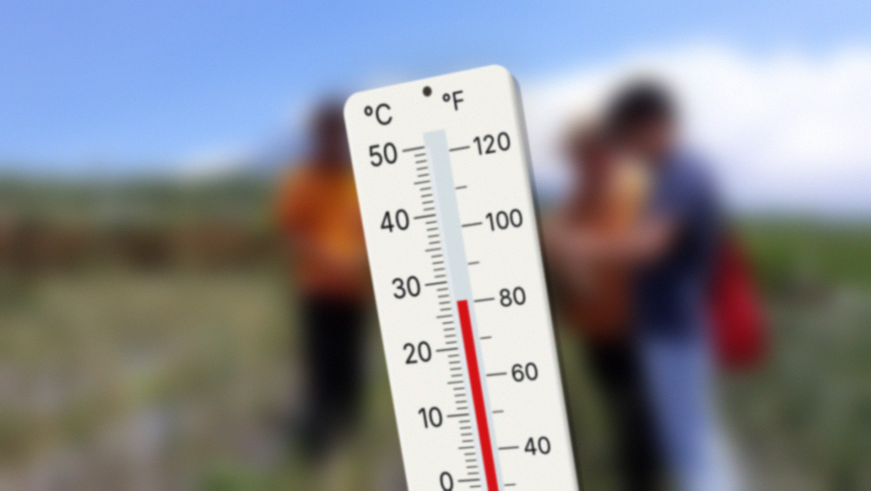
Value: 27 (°C)
